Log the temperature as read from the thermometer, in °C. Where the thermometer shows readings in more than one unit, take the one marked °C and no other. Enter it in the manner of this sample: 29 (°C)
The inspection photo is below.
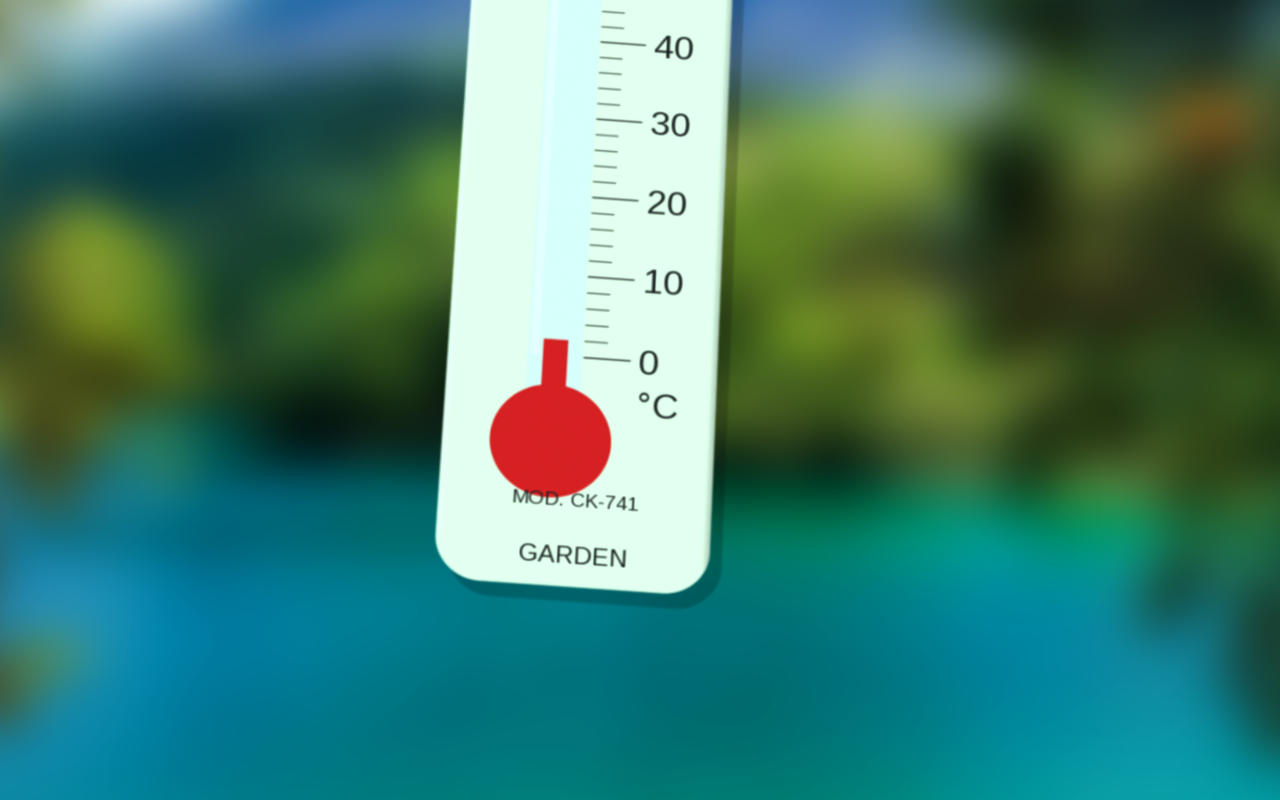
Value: 2 (°C)
